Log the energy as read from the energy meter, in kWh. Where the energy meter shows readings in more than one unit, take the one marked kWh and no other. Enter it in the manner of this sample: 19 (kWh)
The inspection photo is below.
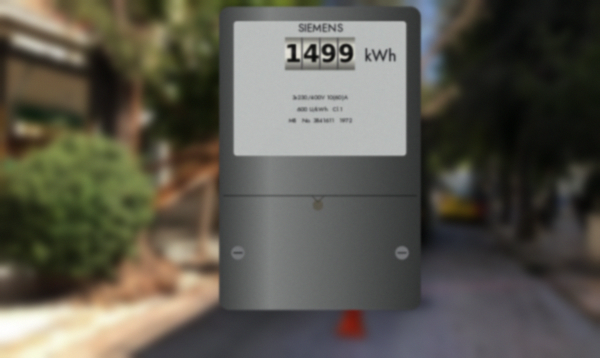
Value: 1499 (kWh)
